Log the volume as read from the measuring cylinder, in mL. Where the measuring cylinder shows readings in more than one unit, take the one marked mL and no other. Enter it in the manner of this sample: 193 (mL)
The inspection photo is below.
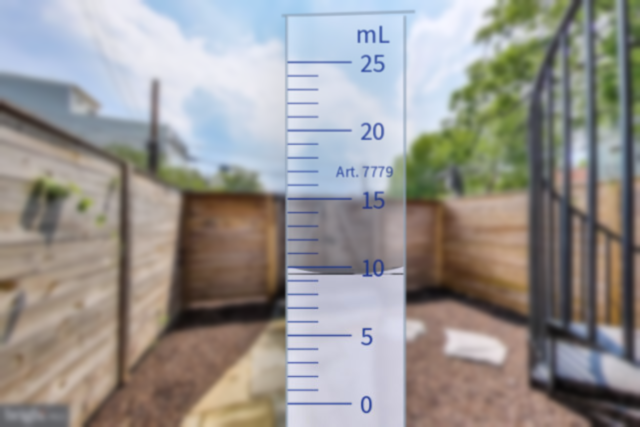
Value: 9.5 (mL)
